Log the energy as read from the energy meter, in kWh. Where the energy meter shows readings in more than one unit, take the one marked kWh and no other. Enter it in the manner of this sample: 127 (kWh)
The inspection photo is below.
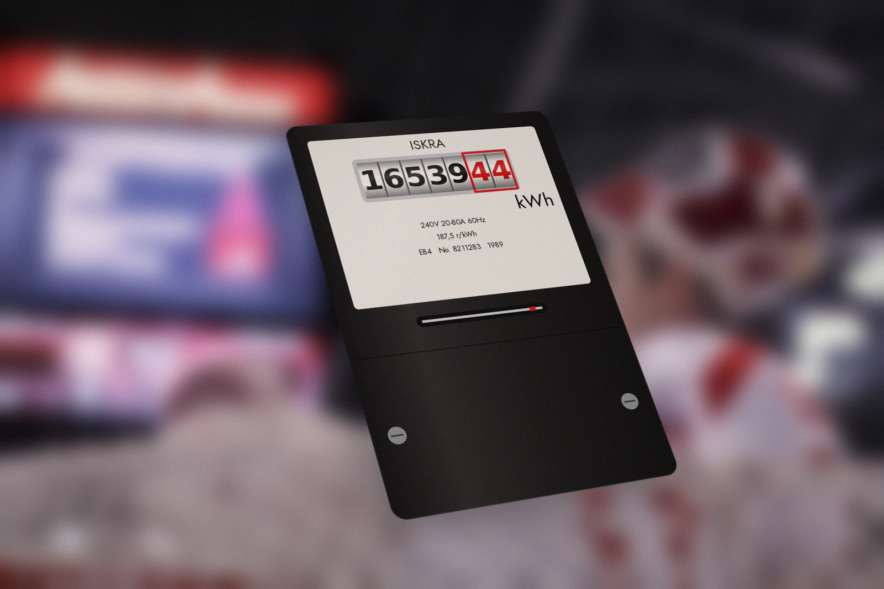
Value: 16539.44 (kWh)
